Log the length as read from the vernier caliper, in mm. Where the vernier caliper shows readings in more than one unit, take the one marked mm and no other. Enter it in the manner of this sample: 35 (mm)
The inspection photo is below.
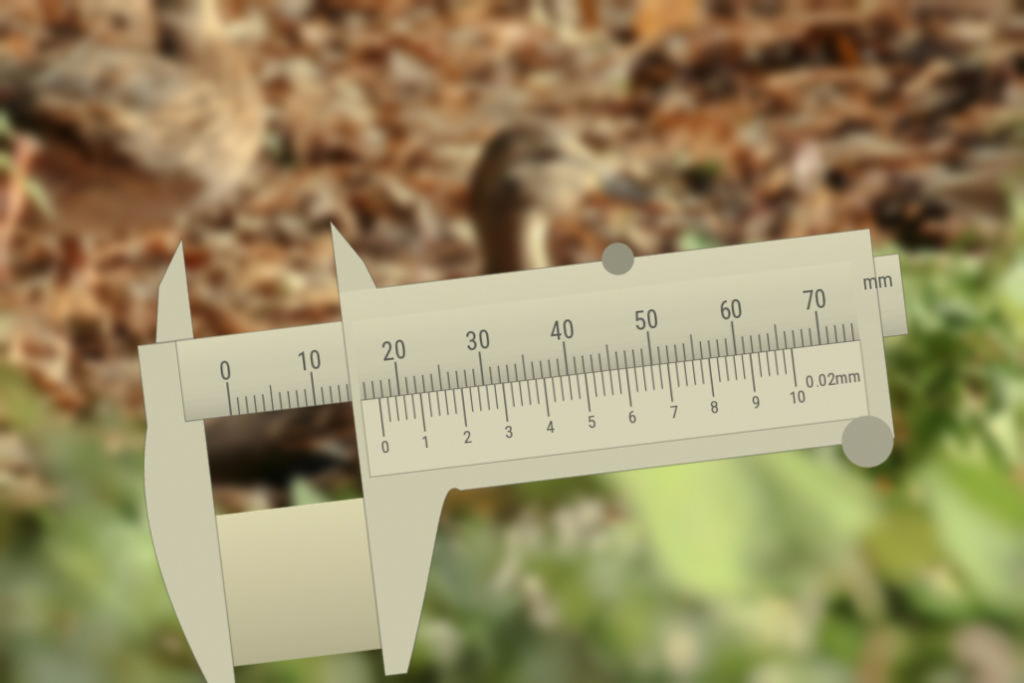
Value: 17.6 (mm)
